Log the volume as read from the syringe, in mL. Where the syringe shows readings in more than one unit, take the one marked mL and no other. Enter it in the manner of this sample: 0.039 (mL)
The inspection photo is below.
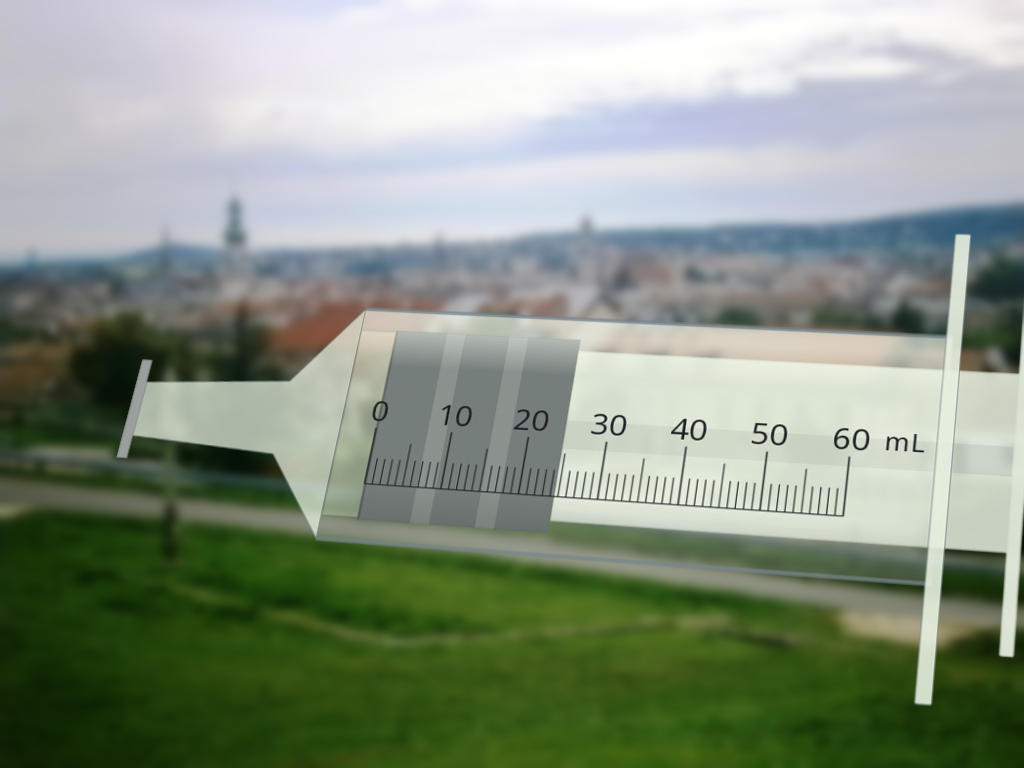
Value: 0 (mL)
